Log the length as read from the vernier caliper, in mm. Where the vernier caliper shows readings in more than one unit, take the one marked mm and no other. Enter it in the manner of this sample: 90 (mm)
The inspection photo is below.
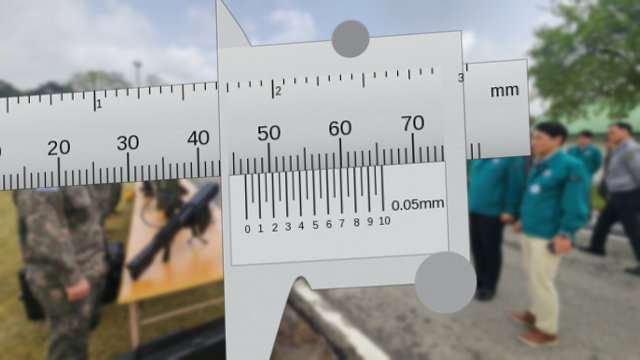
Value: 46.6 (mm)
